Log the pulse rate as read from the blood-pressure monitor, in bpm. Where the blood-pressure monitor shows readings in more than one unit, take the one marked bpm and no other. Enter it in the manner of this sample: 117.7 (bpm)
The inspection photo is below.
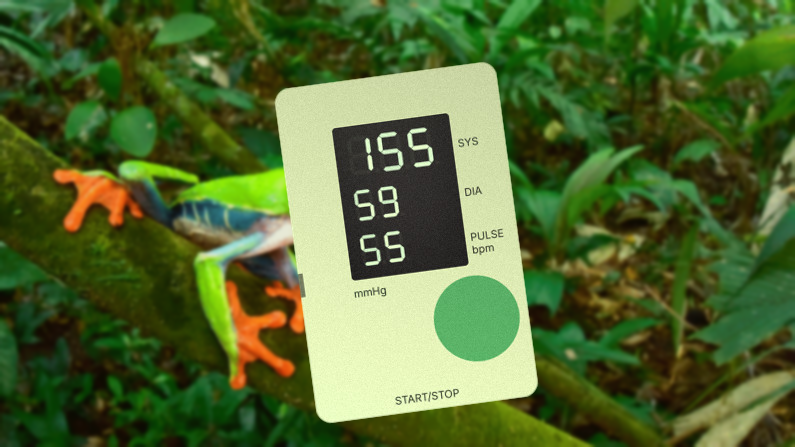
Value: 55 (bpm)
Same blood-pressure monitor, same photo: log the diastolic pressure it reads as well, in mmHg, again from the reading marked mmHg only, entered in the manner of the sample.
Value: 59 (mmHg)
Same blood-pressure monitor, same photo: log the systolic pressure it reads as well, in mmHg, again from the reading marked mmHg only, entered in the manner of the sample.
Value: 155 (mmHg)
